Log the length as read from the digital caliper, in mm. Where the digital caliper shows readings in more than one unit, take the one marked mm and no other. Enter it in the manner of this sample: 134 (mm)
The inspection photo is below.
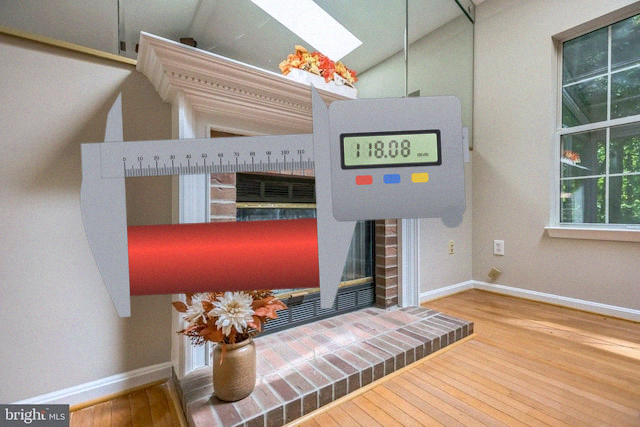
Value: 118.08 (mm)
